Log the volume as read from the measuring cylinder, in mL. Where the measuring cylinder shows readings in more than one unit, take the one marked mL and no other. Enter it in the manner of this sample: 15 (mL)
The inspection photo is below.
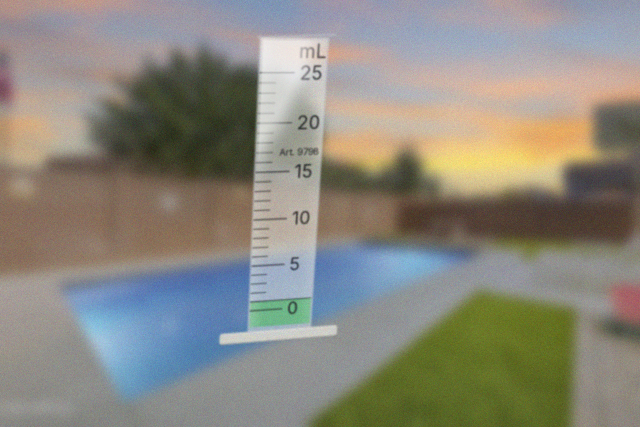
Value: 1 (mL)
